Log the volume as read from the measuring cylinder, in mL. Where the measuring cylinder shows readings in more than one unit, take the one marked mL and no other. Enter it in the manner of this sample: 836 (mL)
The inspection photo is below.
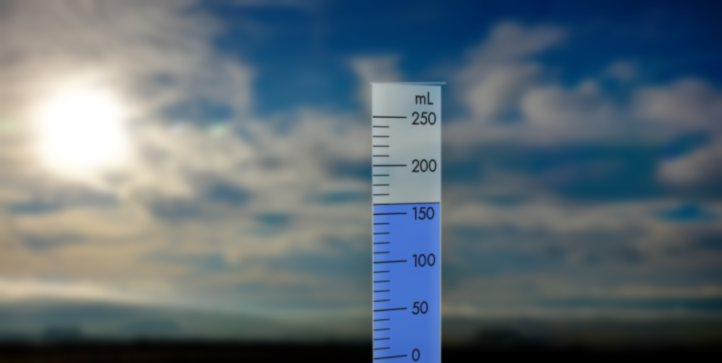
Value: 160 (mL)
